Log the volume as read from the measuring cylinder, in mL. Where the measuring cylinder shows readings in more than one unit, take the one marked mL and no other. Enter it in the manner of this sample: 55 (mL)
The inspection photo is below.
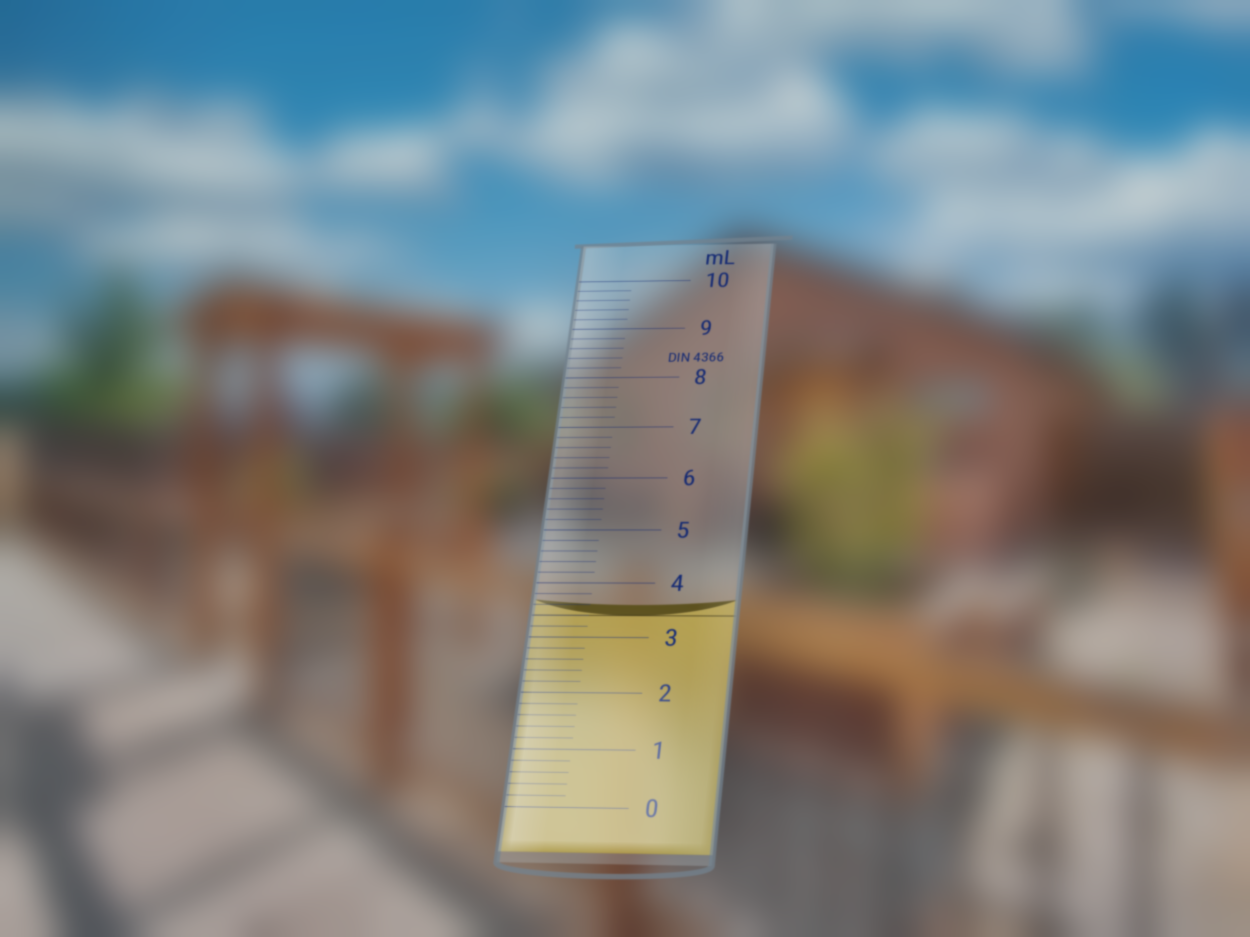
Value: 3.4 (mL)
